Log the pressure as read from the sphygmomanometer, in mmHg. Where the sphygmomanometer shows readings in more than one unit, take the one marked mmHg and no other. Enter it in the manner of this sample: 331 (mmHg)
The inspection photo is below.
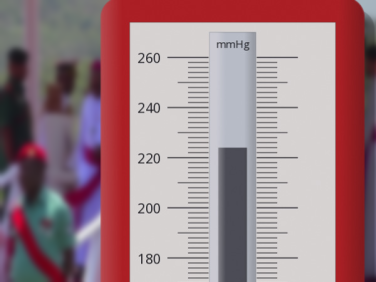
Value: 224 (mmHg)
